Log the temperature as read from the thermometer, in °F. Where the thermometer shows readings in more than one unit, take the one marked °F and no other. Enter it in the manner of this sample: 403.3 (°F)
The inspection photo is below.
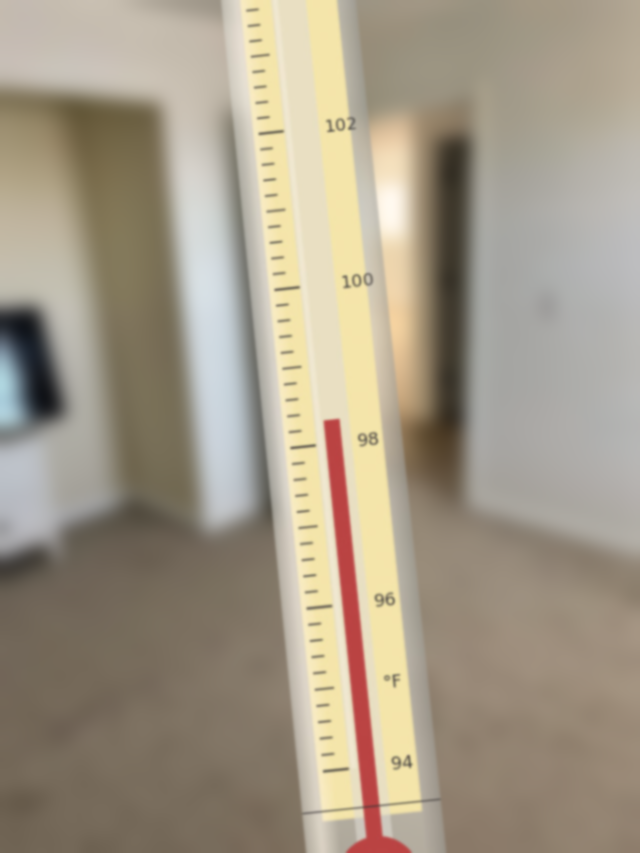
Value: 98.3 (°F)
